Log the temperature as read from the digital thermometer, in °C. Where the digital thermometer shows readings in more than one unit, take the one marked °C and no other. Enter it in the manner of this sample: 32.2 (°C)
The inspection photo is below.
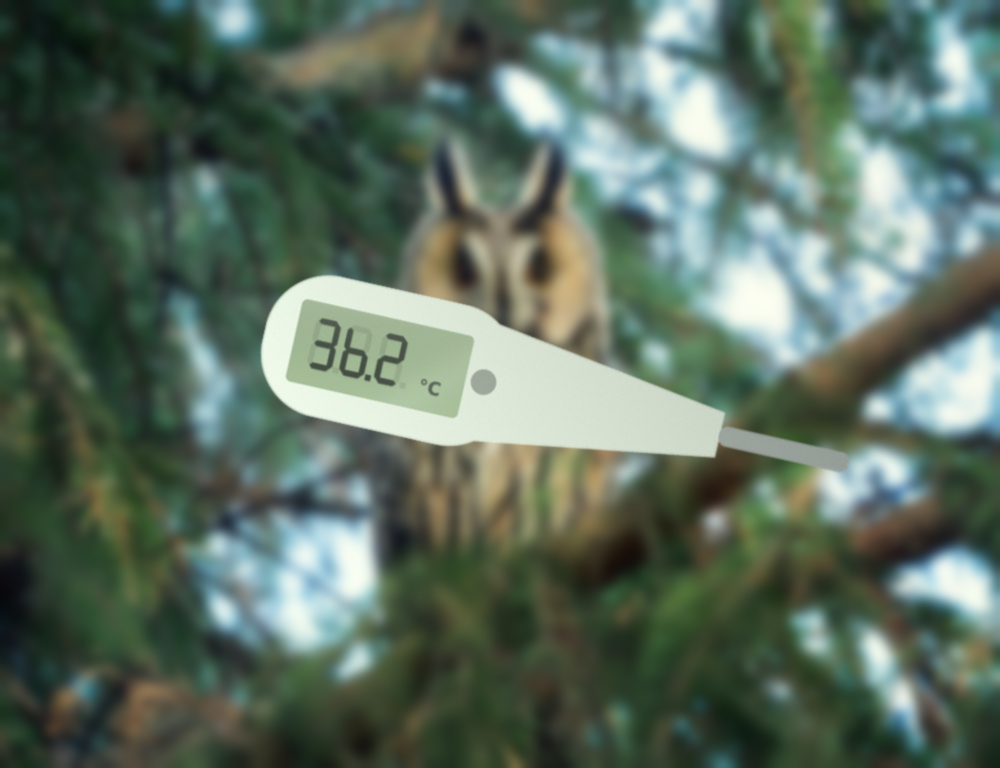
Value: 36.2 (°C)
